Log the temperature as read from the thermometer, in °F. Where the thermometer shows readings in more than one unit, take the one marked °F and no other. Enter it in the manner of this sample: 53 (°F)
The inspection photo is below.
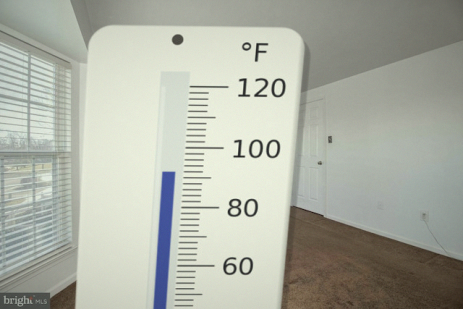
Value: 92 (°F)
